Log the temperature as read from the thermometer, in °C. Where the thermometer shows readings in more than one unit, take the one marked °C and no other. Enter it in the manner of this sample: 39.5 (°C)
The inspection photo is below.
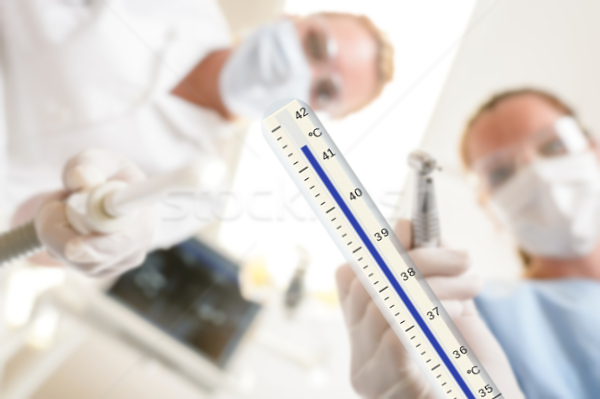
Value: 41.4 (°C)
